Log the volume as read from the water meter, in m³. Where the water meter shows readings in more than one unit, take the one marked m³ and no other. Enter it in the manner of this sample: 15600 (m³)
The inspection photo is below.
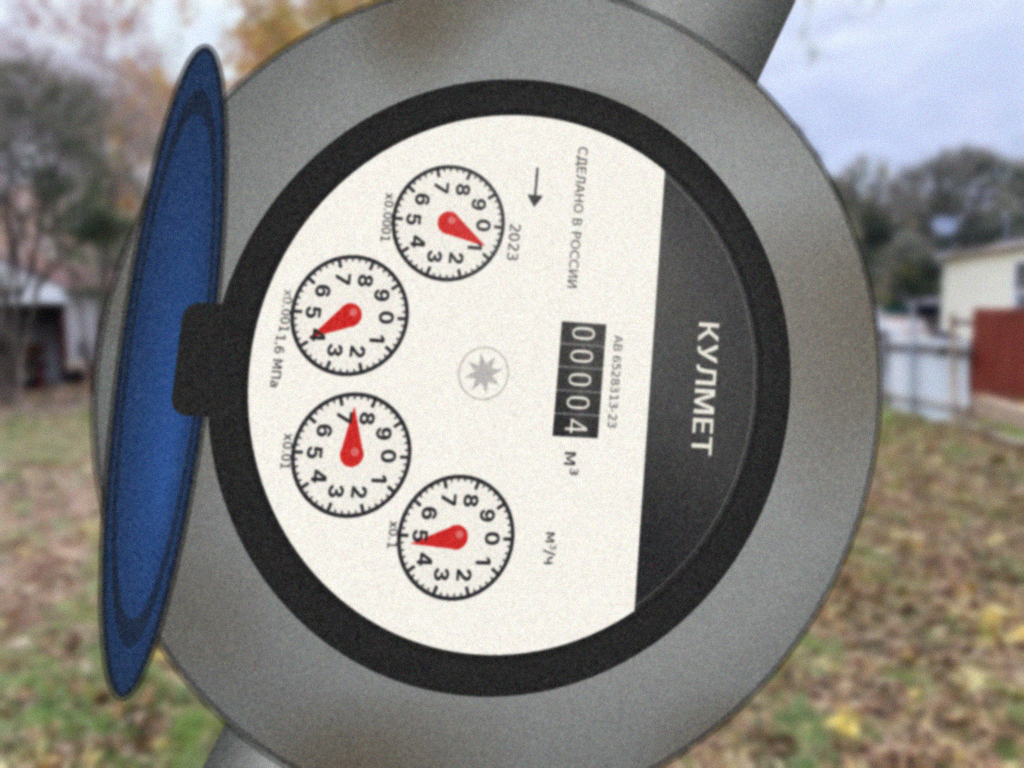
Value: 4.4740 (m³)
